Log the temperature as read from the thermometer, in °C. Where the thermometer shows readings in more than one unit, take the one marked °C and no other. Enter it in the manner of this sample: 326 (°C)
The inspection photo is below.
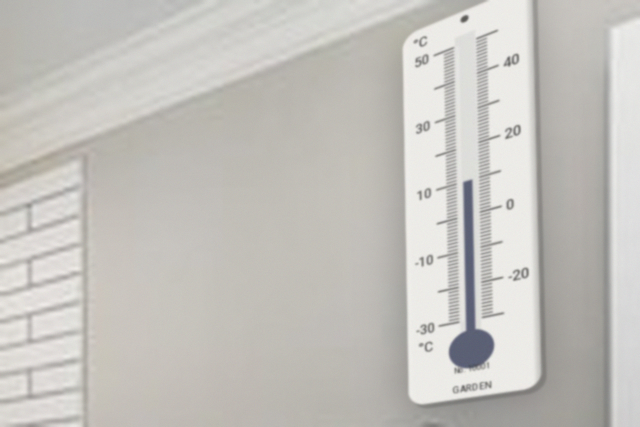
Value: 10 (°C)
